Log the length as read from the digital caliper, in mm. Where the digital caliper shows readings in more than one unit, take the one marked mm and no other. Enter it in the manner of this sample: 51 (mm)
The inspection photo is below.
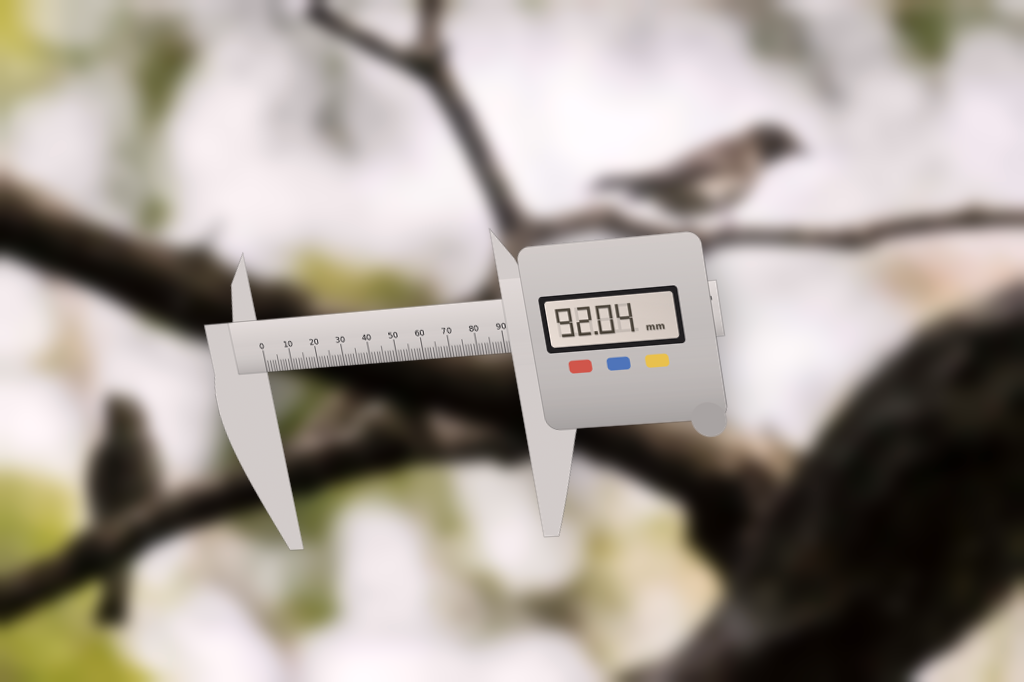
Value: 92.04 (mm)
